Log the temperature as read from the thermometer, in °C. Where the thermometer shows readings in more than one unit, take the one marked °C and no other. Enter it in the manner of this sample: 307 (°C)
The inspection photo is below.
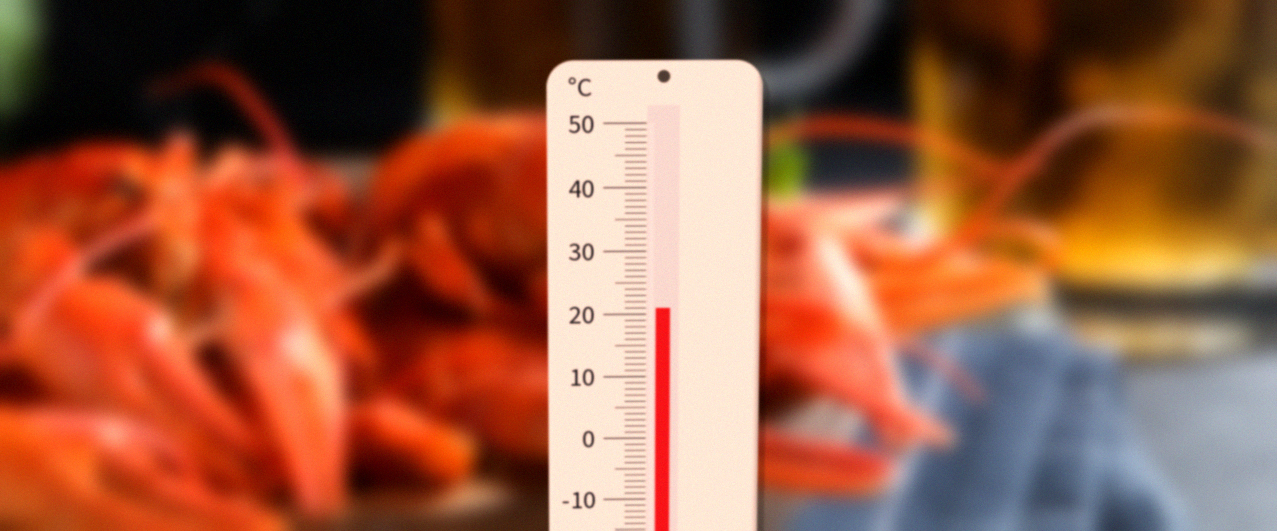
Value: 21 (°C)
